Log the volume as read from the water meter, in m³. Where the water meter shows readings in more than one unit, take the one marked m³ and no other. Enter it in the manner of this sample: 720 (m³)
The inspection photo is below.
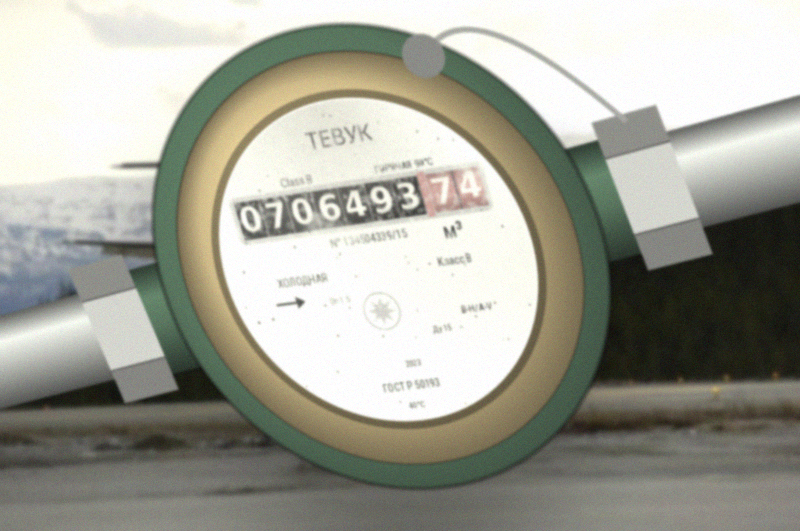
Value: 706493.74 (m³)
